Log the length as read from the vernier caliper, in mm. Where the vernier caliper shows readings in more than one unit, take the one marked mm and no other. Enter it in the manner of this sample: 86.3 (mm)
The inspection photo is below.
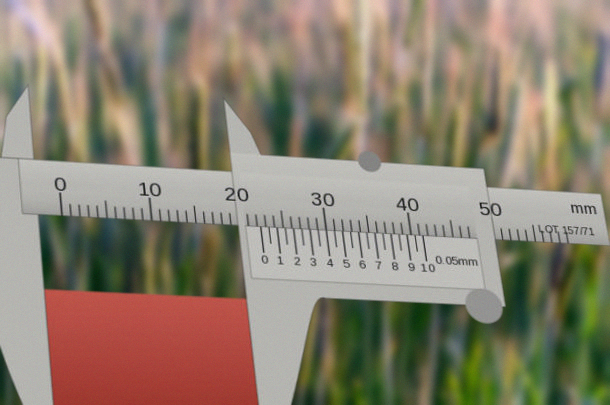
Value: 22.4 (mm)
